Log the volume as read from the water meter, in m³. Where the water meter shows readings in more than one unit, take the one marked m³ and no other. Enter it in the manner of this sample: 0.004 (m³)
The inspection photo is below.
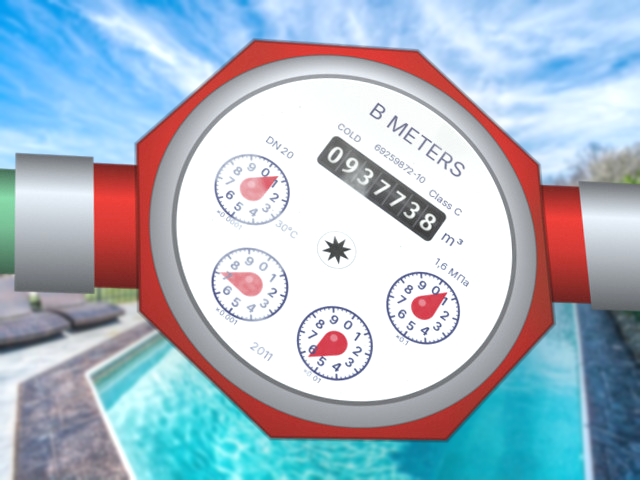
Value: 937738.0570 (m³)
